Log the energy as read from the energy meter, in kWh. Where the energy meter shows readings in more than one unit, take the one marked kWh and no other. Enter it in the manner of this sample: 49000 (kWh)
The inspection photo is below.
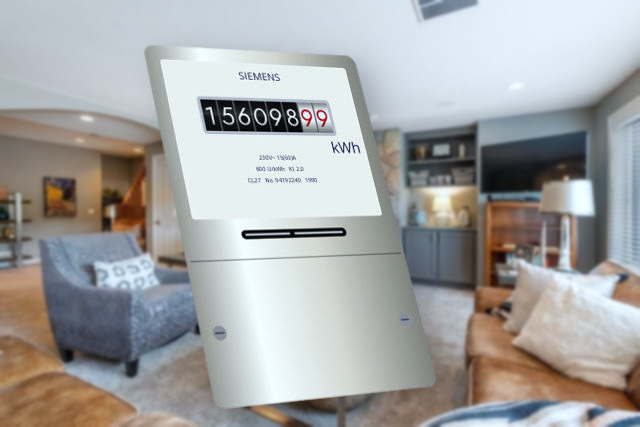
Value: 156098.99 (kWh)
